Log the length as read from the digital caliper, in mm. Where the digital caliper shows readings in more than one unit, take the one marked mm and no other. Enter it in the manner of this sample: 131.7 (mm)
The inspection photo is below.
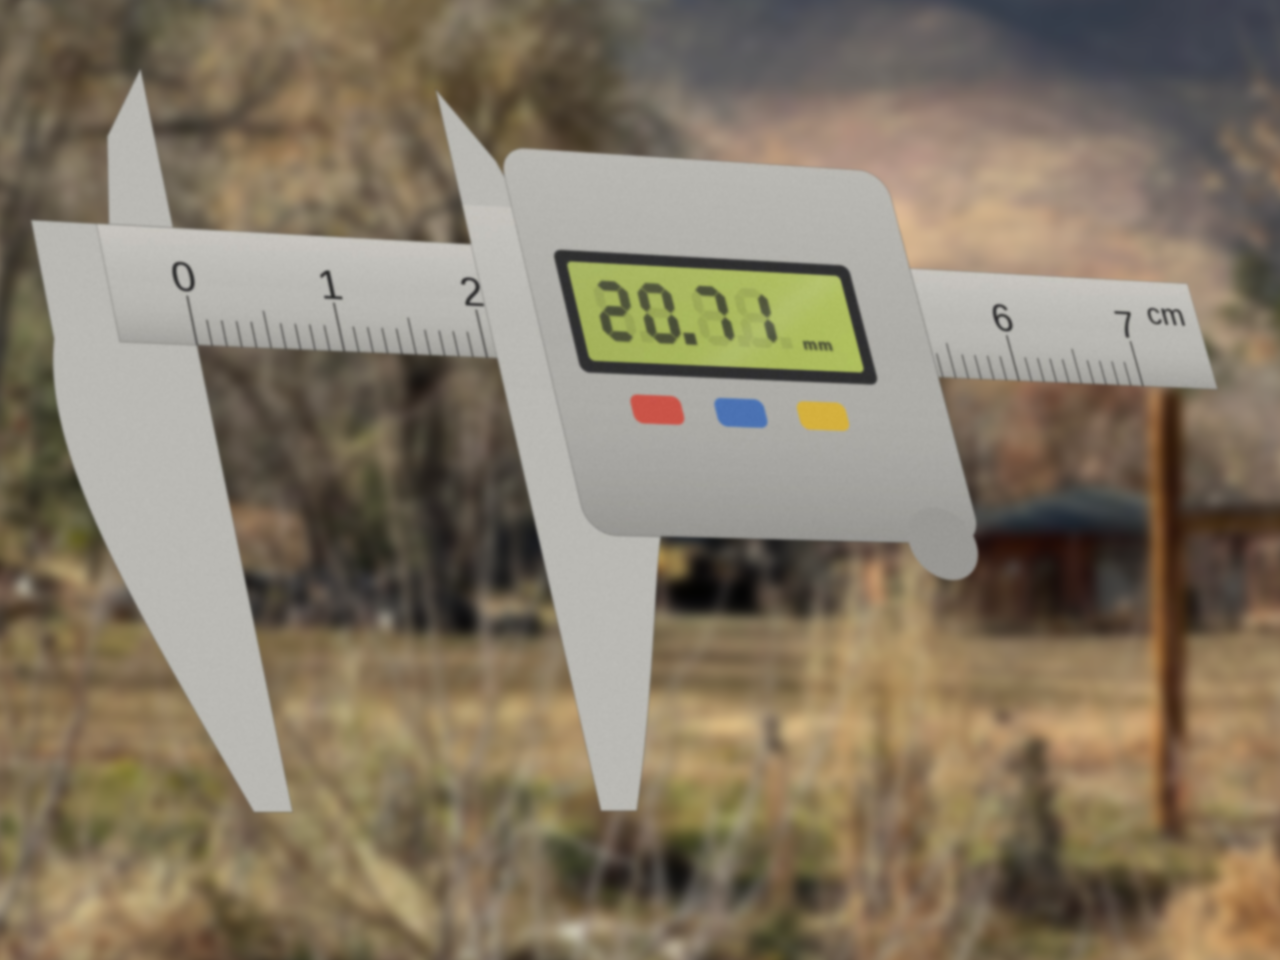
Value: 20.71 (mm)
